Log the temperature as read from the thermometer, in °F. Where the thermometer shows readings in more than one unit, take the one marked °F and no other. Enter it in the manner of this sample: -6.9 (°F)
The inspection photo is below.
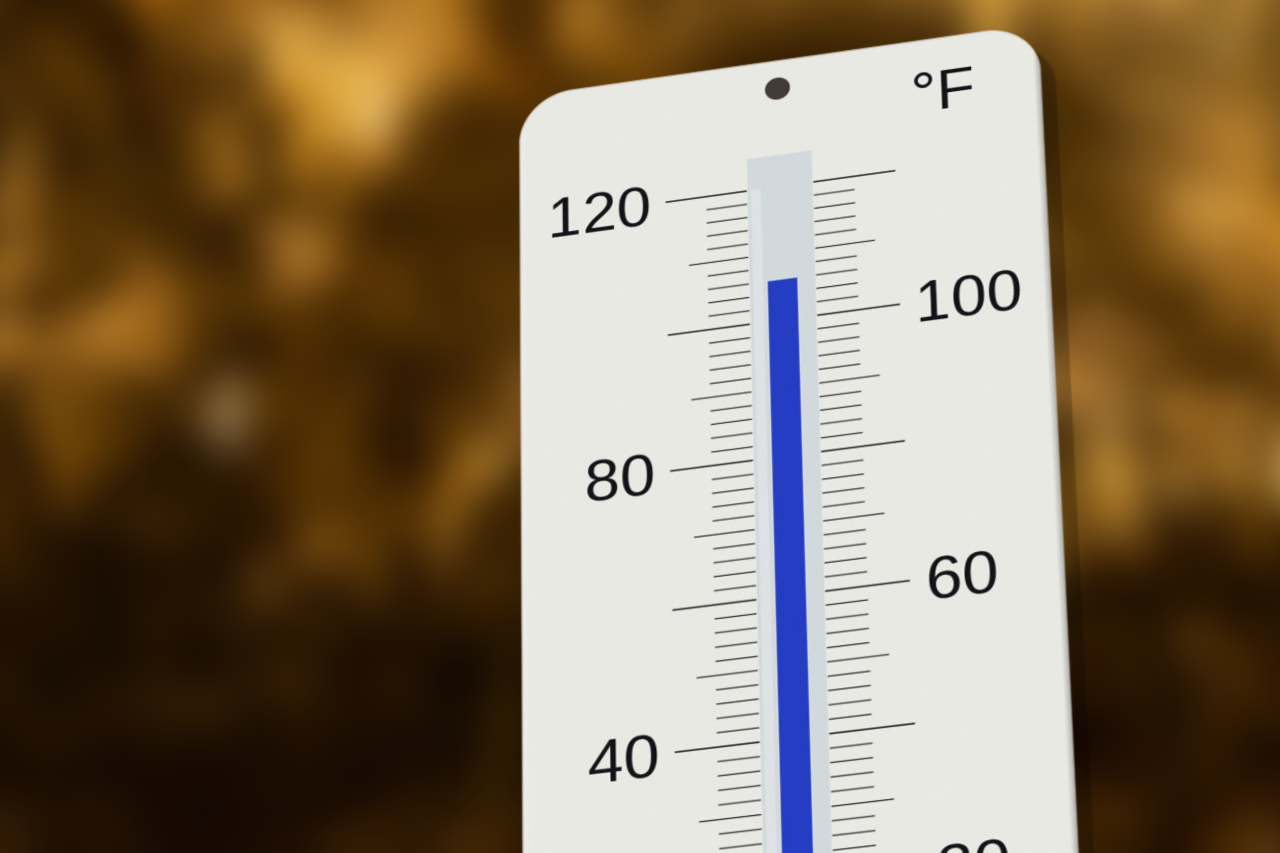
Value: 106 (°F)
